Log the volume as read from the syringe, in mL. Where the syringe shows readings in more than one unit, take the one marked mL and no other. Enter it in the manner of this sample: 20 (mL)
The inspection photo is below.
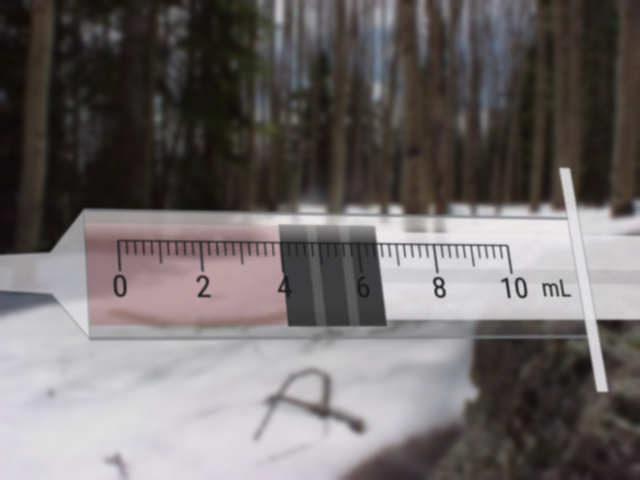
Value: 4 (mL)
